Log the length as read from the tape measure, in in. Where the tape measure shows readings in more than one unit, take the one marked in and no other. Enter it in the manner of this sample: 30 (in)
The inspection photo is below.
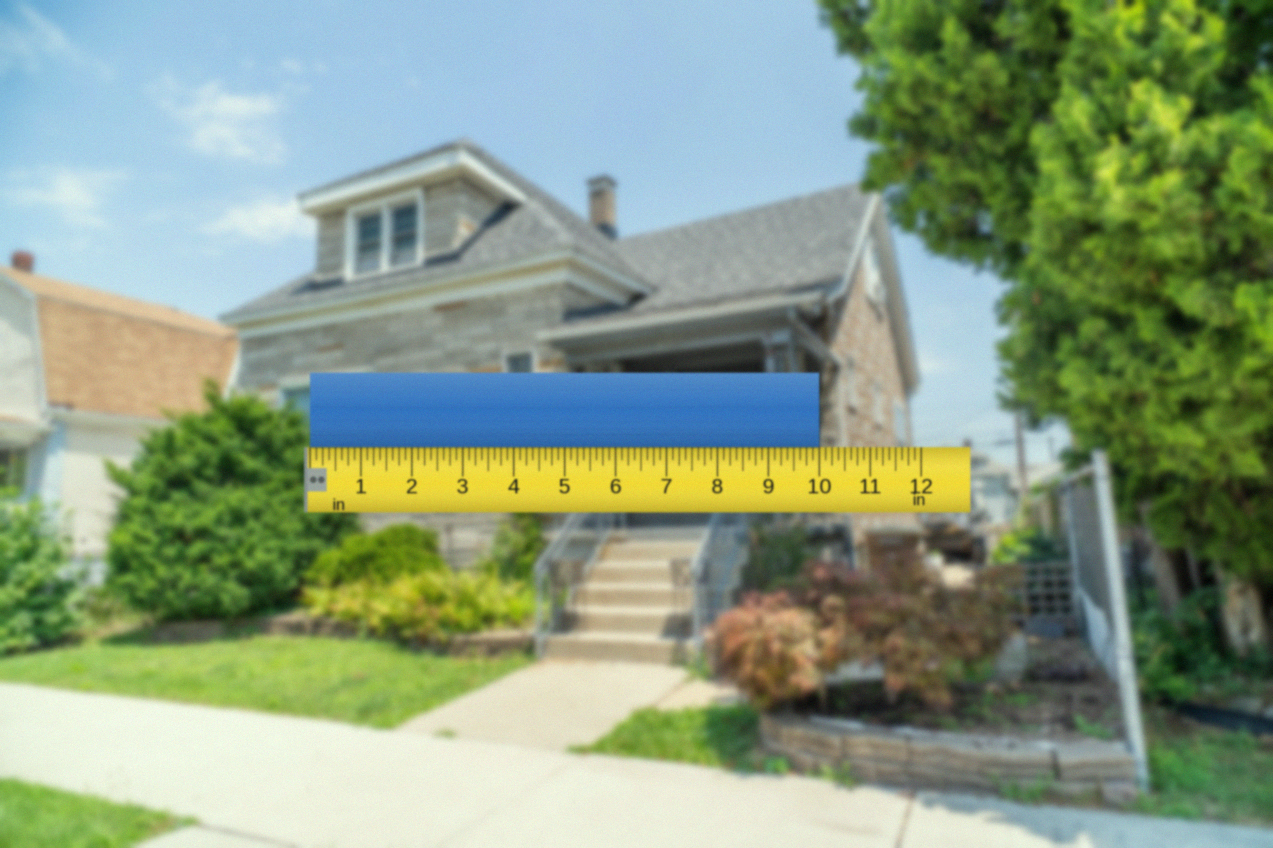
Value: 10 (in)
